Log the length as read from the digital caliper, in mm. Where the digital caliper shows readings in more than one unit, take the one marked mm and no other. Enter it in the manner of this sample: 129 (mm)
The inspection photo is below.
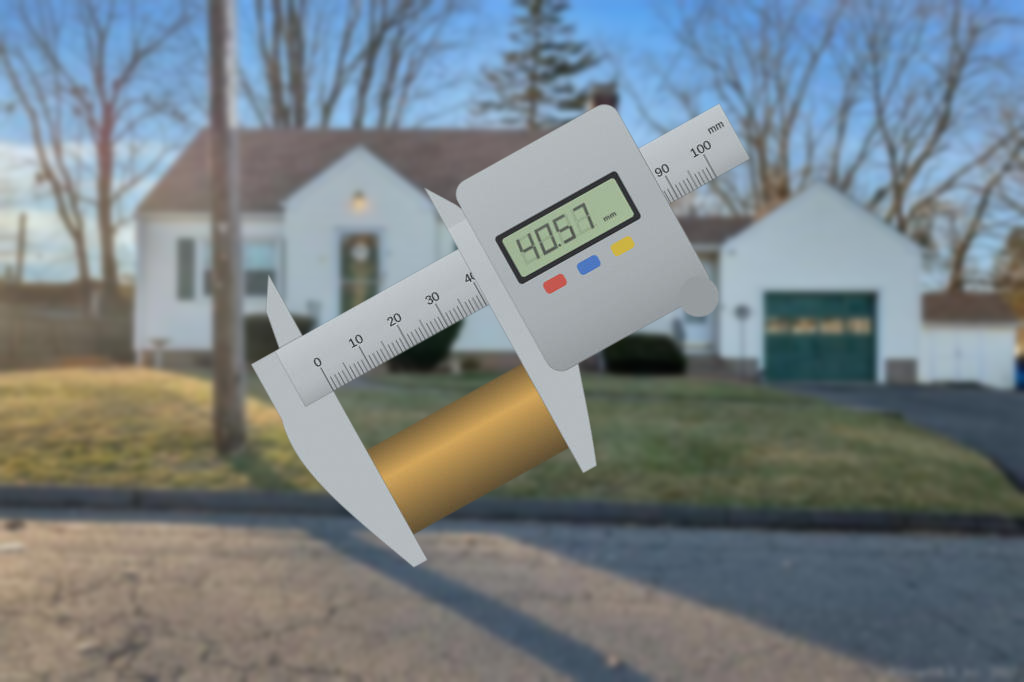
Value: 40.57 (mm)
